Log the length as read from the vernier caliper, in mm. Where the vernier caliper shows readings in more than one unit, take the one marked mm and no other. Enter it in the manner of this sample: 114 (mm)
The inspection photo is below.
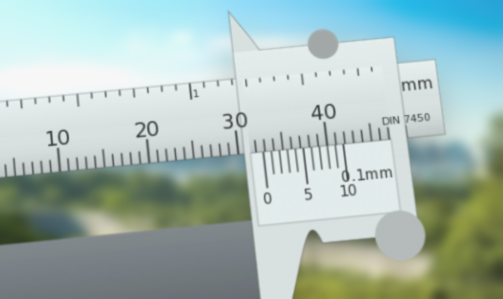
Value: 32.8 (mm)
